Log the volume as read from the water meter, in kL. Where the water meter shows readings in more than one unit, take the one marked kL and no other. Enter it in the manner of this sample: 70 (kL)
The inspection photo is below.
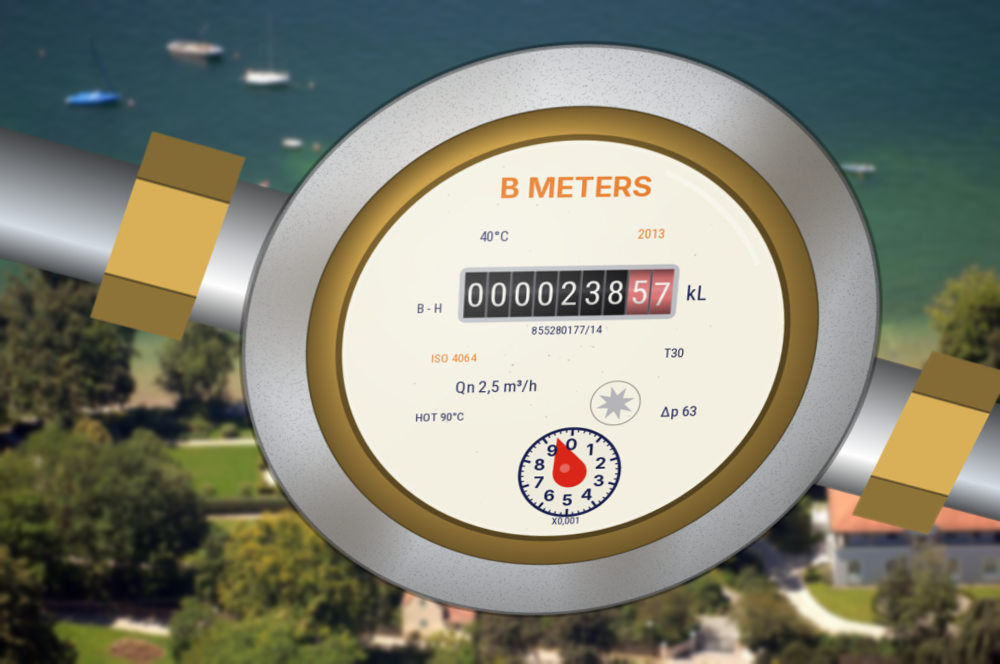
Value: 238.569 (kL)
